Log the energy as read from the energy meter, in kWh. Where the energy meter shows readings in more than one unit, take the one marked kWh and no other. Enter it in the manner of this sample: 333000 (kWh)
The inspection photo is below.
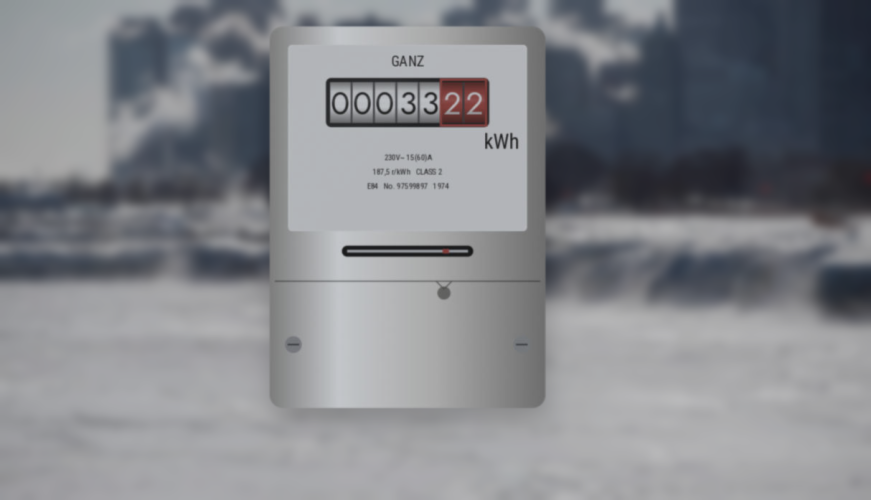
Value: 33.22 (kWh)
